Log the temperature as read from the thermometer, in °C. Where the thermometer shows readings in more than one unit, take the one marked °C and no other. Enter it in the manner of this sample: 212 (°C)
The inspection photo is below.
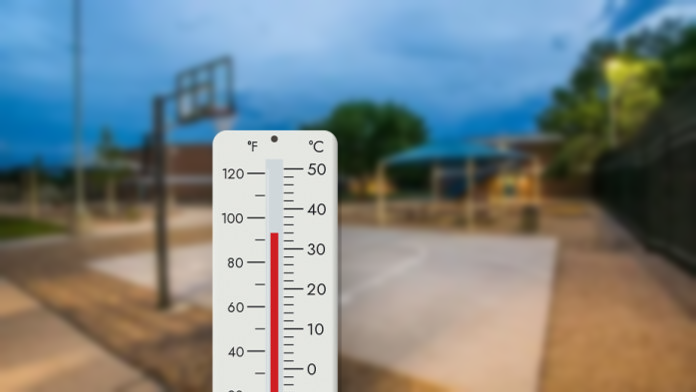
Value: 34 (°C)
